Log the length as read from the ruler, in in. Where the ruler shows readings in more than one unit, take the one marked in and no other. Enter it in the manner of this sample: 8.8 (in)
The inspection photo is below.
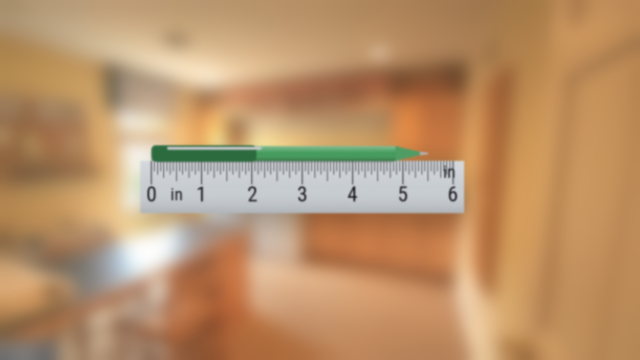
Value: 5.5 (in)
